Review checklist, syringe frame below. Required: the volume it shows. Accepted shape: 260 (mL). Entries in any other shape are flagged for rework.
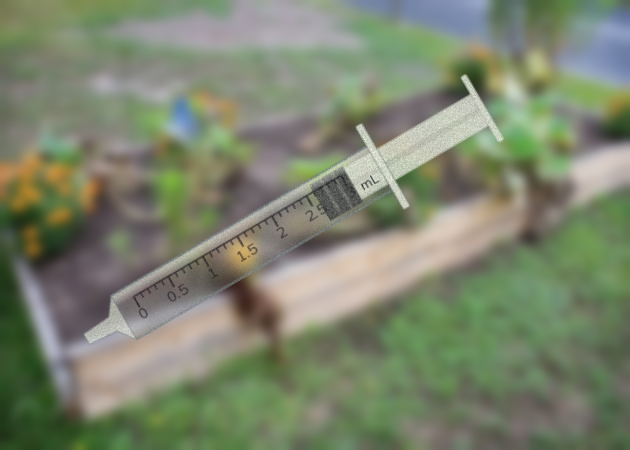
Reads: 2.6 (mL)
